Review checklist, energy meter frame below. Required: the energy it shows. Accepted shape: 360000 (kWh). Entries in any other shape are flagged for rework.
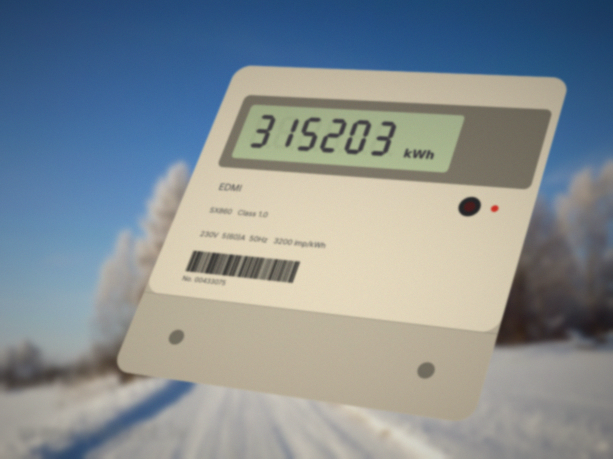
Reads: 315203 (kWh)
